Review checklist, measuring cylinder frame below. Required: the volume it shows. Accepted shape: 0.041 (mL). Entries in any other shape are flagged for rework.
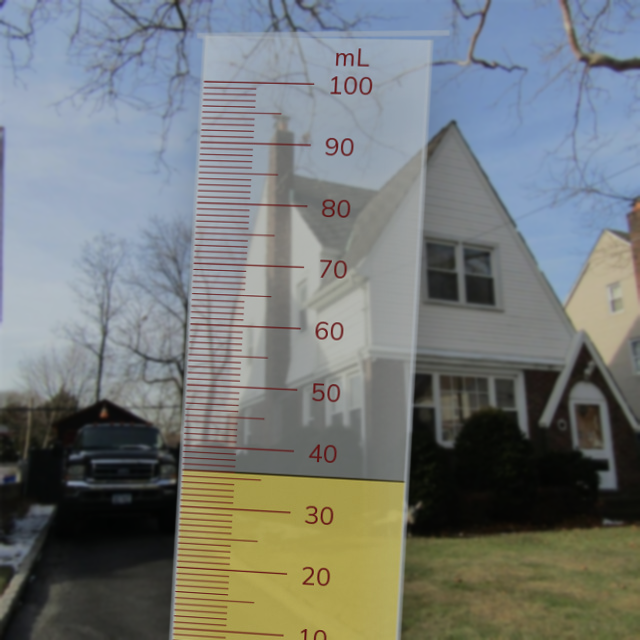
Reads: 36 (mL)
